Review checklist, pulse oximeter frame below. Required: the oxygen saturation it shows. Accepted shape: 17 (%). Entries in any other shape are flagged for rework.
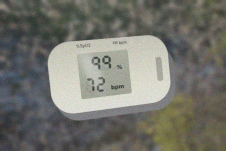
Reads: 99 (%)
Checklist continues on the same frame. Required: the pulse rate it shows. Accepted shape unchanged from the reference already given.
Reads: 72 (bpm)
